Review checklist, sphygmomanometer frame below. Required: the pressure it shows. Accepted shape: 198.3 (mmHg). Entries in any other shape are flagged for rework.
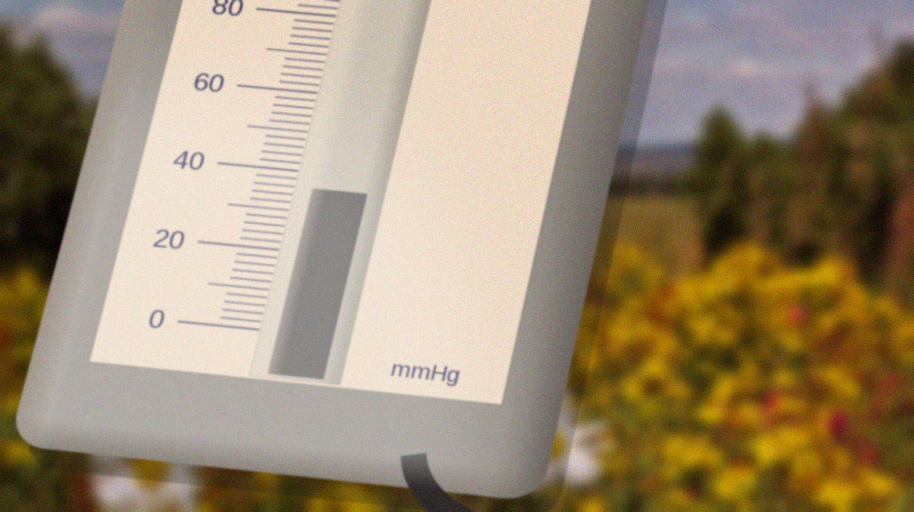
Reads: 36 (mmHg)
